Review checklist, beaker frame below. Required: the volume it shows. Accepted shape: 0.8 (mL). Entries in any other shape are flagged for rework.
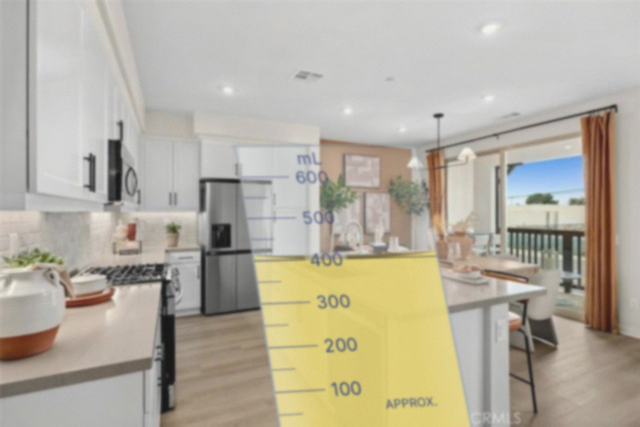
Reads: 400 (mL)
